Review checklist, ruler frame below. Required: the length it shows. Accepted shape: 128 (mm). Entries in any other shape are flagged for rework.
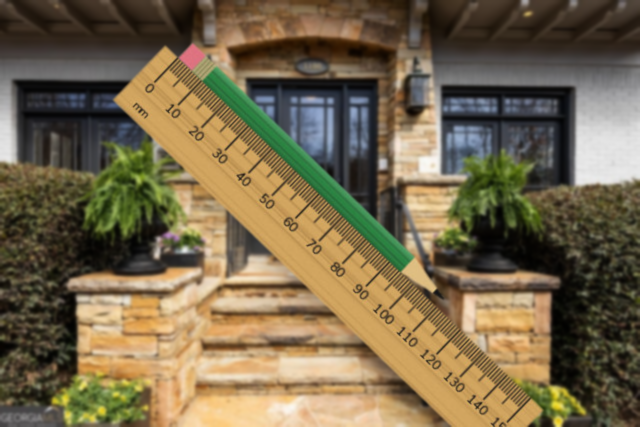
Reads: 110 (mm)
